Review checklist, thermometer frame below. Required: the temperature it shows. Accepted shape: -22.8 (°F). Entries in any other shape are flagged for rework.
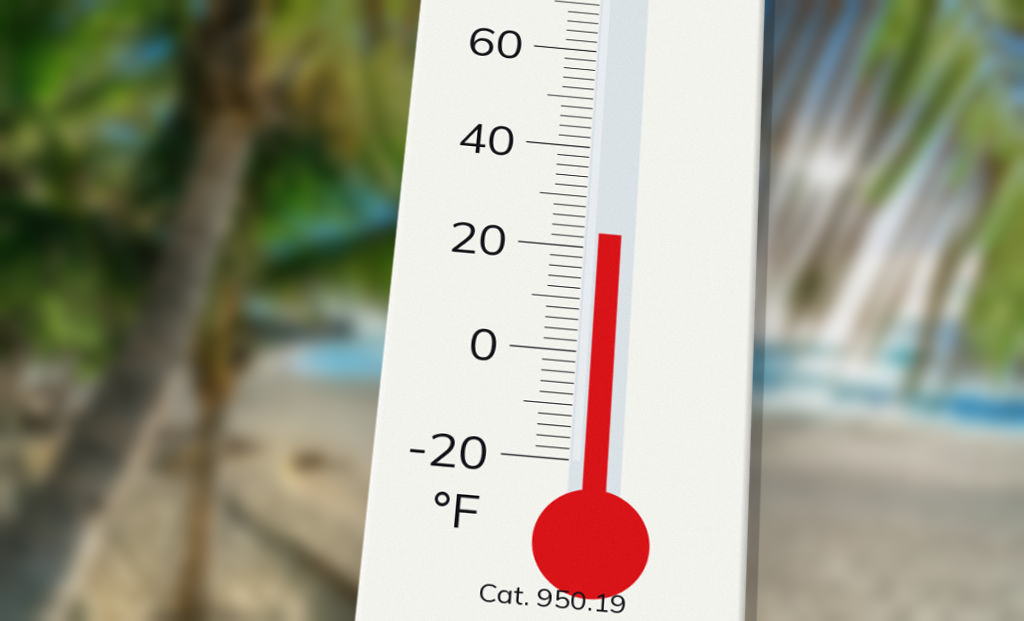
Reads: 23 (°F)
